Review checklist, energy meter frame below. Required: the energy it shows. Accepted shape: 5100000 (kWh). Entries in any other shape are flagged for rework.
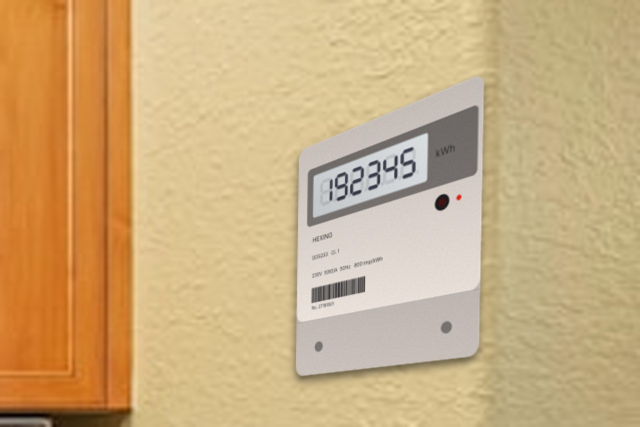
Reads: 192345 (kWh)
